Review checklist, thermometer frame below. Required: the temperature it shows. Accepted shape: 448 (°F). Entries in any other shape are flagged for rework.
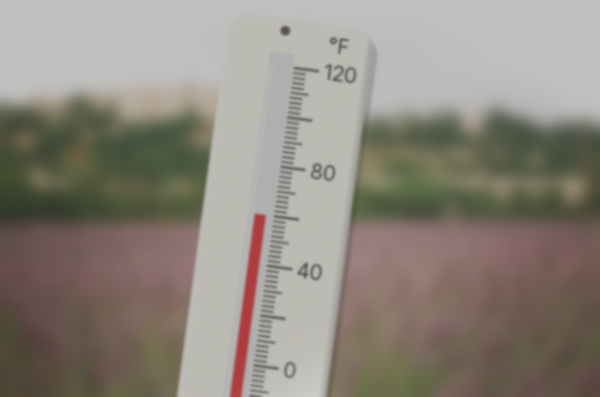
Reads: 60 (°F)
